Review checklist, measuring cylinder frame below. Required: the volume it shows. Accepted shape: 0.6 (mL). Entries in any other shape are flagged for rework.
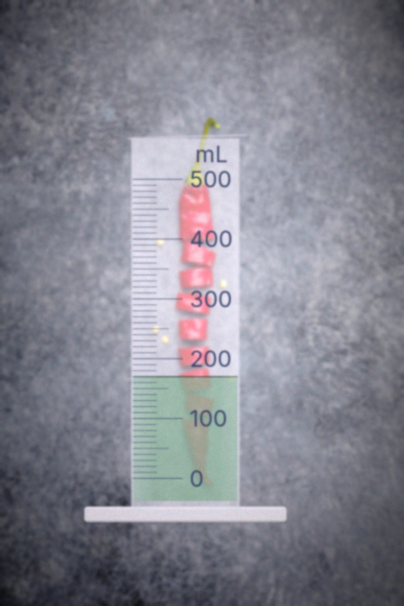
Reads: 170 (mL)
